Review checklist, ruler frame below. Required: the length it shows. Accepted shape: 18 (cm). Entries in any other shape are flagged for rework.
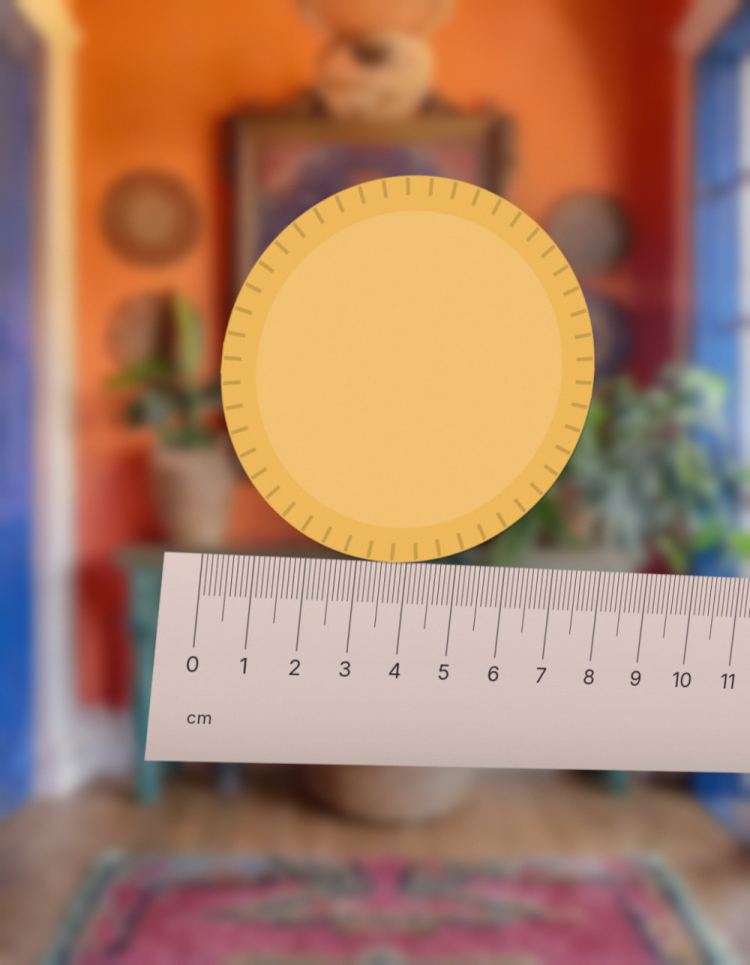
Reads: 7.4 (cm)
